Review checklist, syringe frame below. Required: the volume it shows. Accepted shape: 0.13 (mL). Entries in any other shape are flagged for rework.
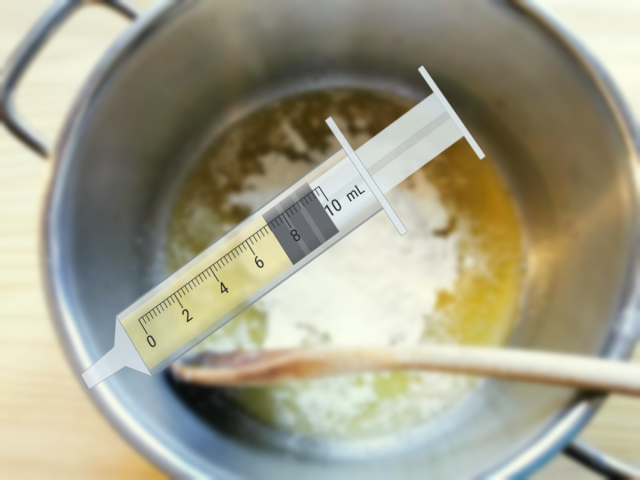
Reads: 7.2 (mL)
